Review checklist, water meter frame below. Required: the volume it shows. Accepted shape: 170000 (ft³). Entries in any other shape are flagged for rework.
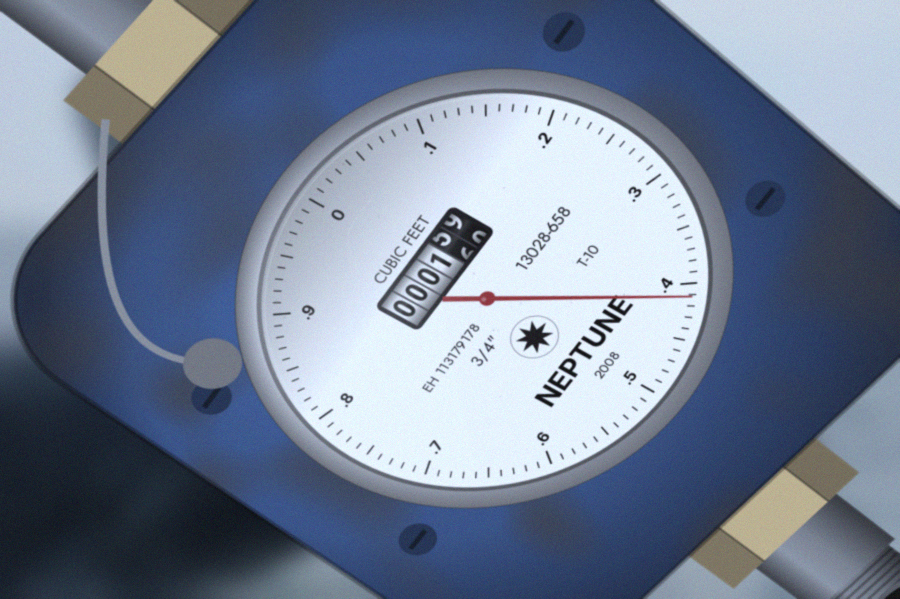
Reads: 159.41 (ft³)
